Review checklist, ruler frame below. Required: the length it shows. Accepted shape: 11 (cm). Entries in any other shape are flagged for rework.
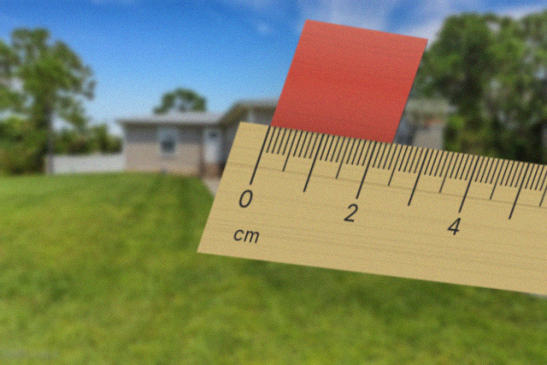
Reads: 2.3 (cm)
